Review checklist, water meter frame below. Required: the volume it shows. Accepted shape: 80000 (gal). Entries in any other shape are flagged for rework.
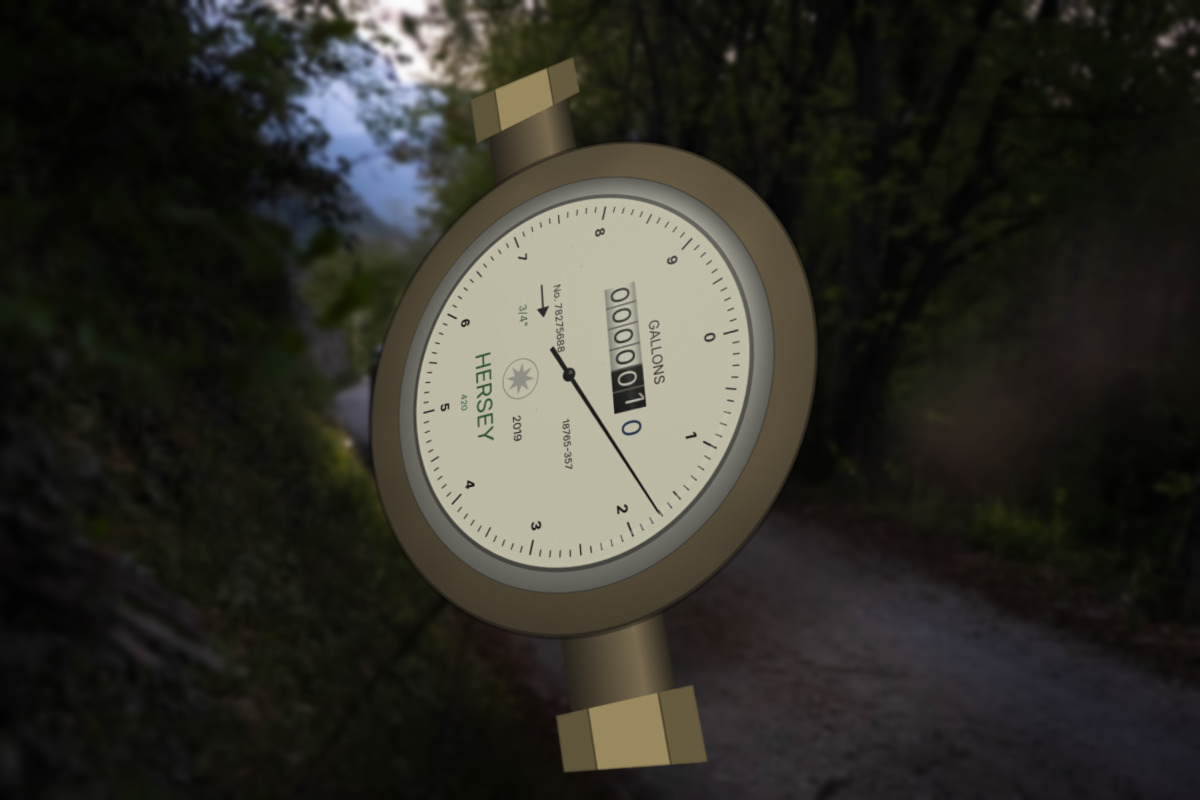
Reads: 11.7 (gal)
